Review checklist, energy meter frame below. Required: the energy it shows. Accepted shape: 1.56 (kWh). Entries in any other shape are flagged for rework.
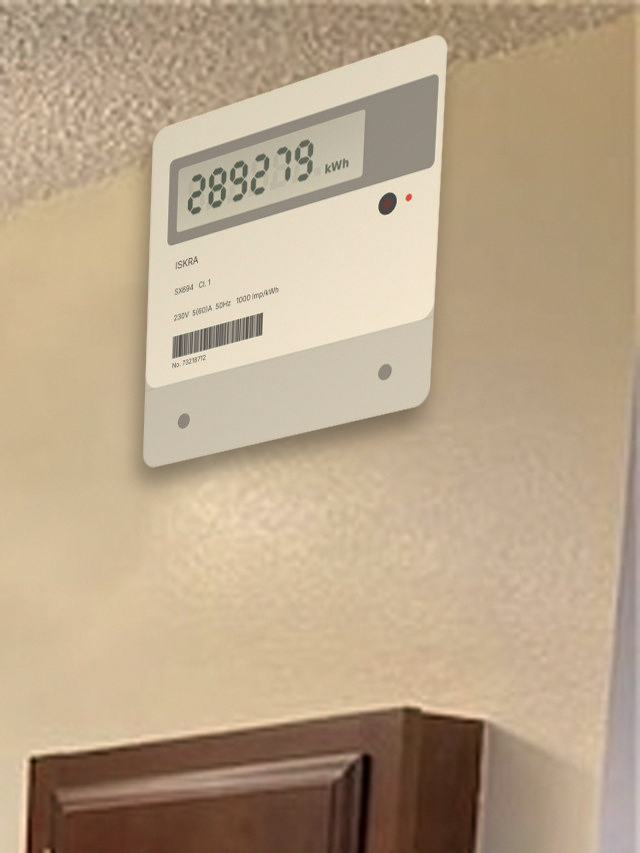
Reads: 289279 (kWh)
